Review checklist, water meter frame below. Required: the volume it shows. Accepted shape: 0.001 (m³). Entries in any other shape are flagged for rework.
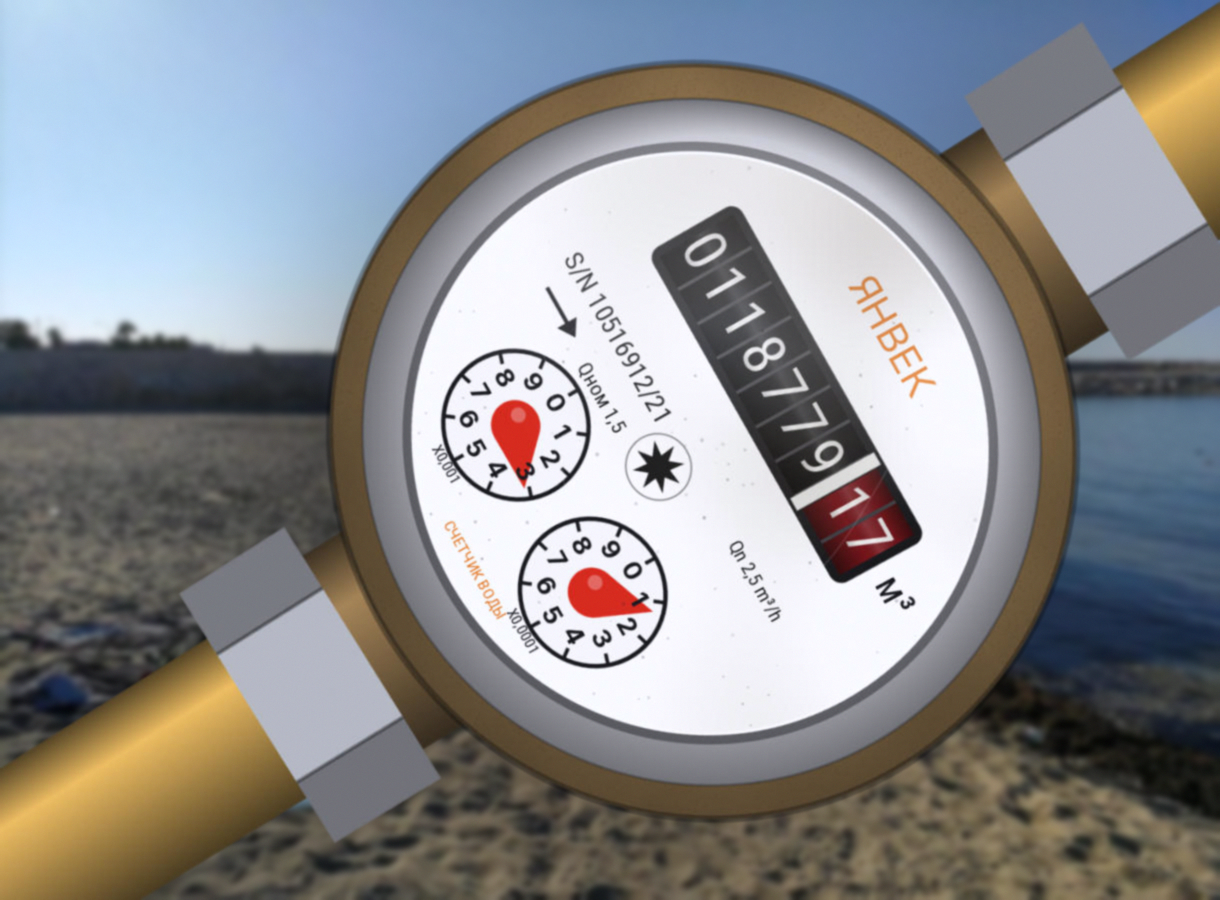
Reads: 118779.1731 (m³)
